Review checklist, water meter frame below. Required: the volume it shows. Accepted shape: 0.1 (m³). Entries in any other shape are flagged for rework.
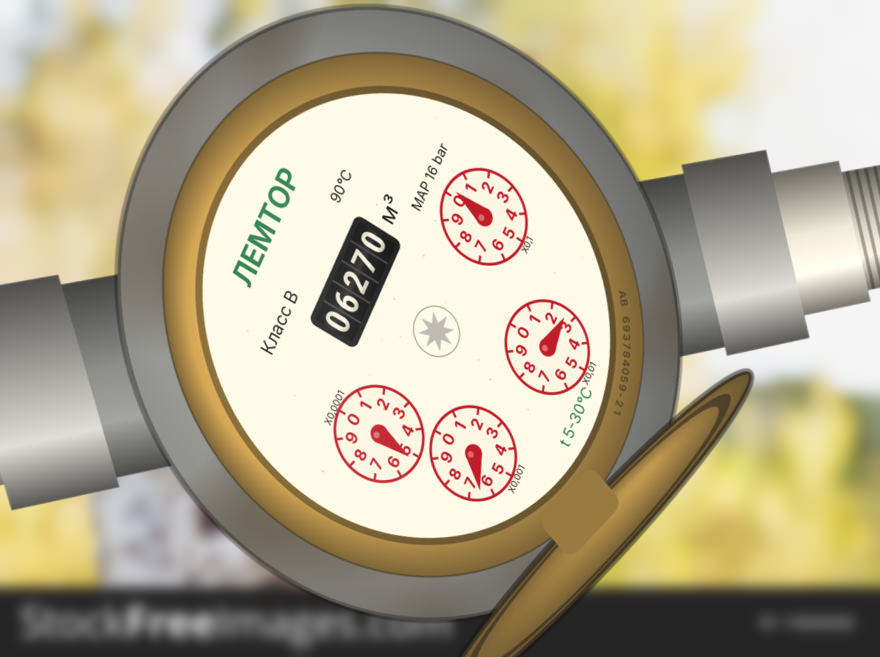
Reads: 6270.0265 (m³)
